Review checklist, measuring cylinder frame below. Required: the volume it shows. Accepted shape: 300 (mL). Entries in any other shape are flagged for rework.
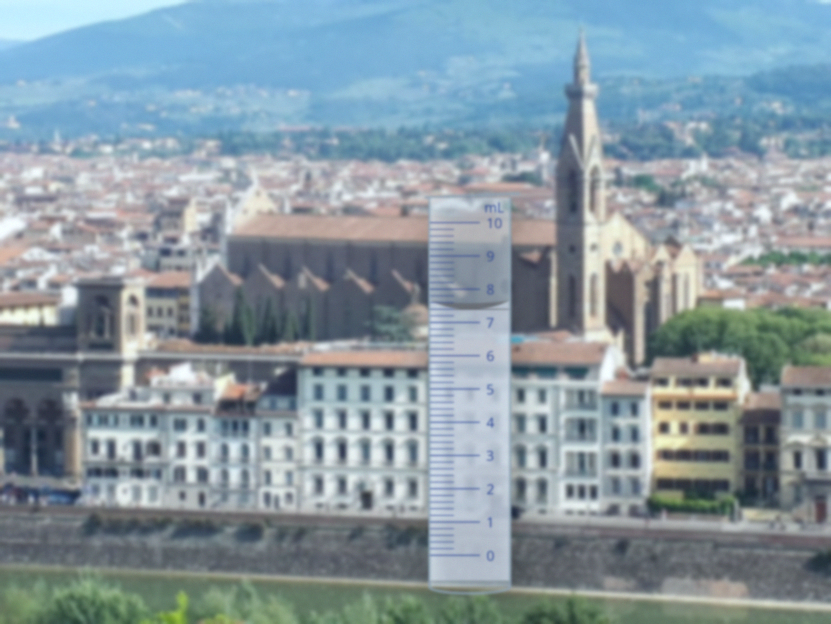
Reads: 7.4 (mL)
